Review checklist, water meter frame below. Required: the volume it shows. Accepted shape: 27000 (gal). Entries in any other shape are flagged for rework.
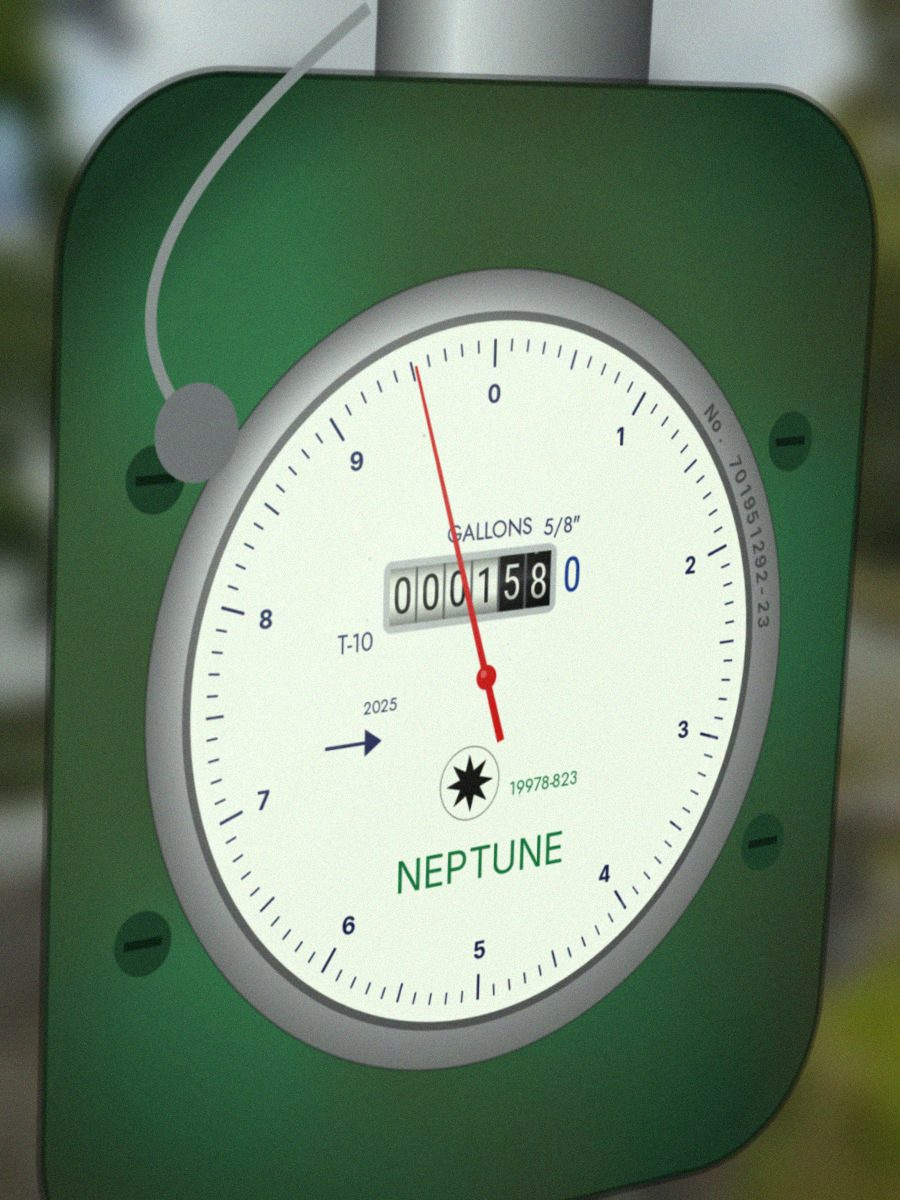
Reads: 1579.5 (gal)
